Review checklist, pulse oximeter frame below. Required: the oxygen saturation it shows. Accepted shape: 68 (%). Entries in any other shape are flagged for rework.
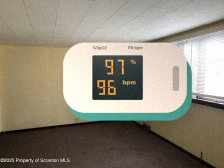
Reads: 97 (%)
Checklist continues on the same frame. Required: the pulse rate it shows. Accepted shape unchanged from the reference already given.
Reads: 96 (bpm)
